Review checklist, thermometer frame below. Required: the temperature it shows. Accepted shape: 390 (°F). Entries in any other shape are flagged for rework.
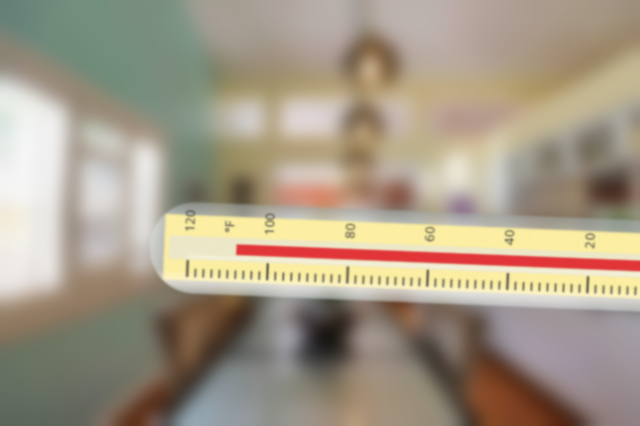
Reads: 108 (°F)
